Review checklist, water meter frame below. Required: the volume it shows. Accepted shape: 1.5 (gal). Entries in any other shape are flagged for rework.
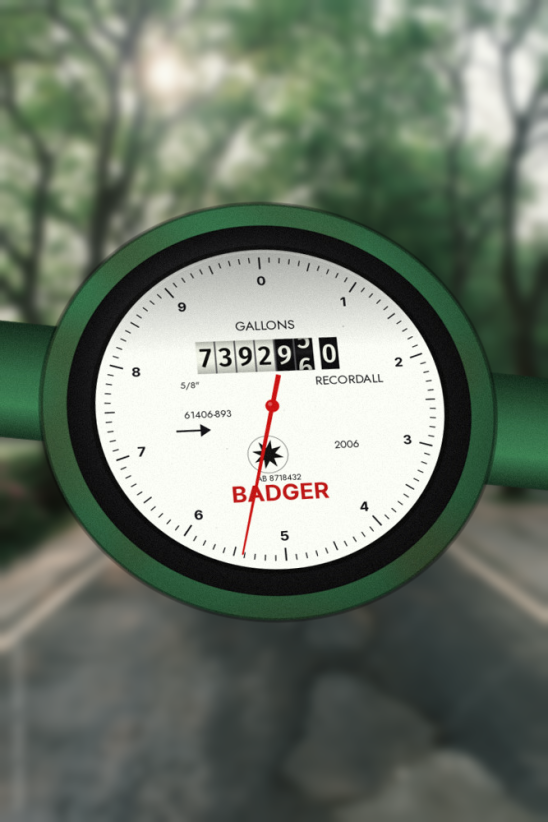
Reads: 7392955.4 (gal)
